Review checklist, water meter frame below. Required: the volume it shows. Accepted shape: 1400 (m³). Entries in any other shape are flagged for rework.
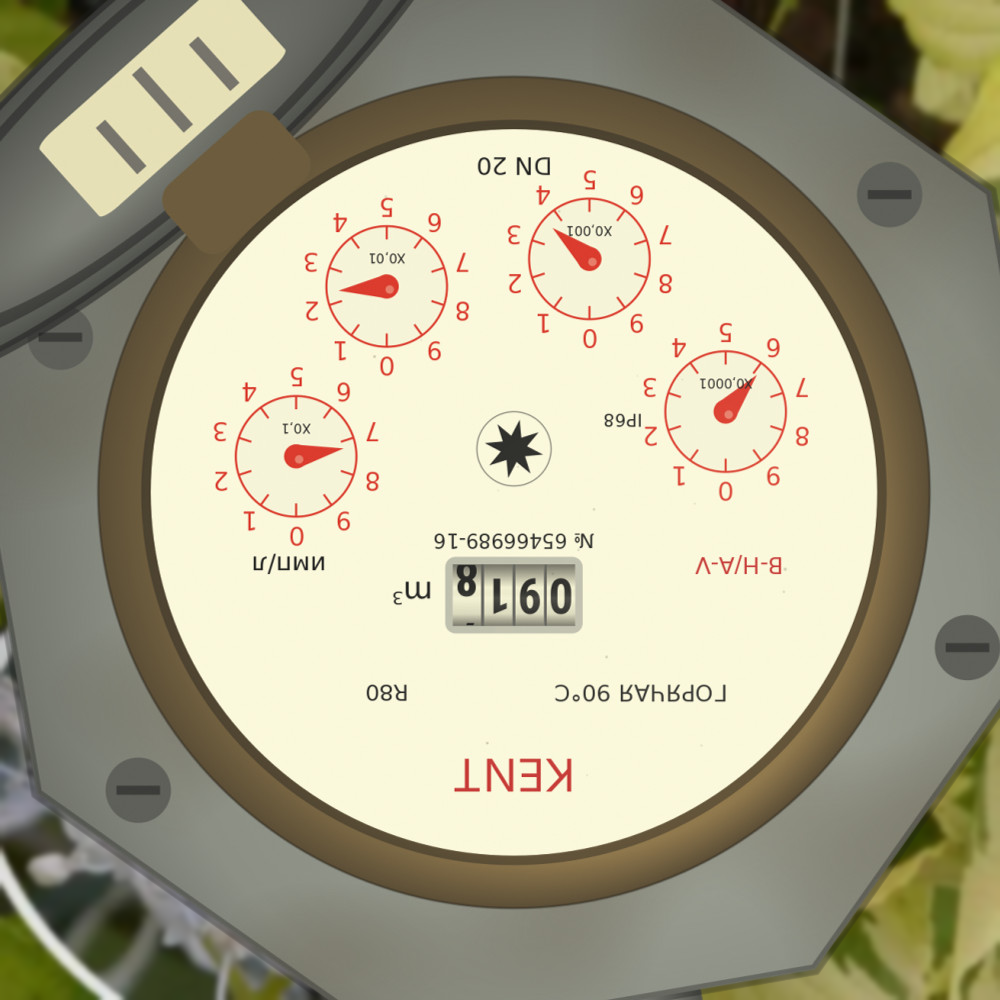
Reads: 917.7236 (m³)
